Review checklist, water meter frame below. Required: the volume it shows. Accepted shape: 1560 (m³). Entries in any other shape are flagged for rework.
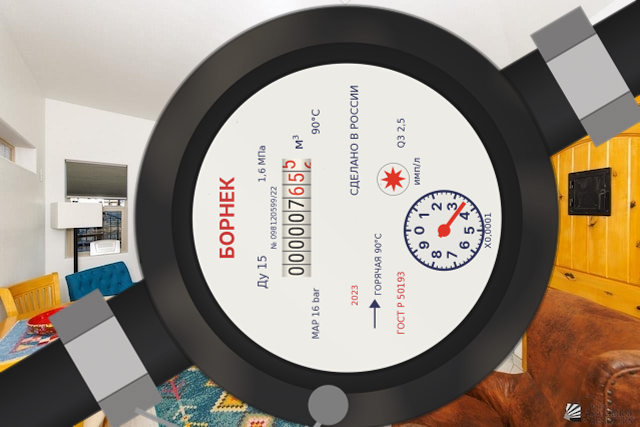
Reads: 7.6553 (m³)
